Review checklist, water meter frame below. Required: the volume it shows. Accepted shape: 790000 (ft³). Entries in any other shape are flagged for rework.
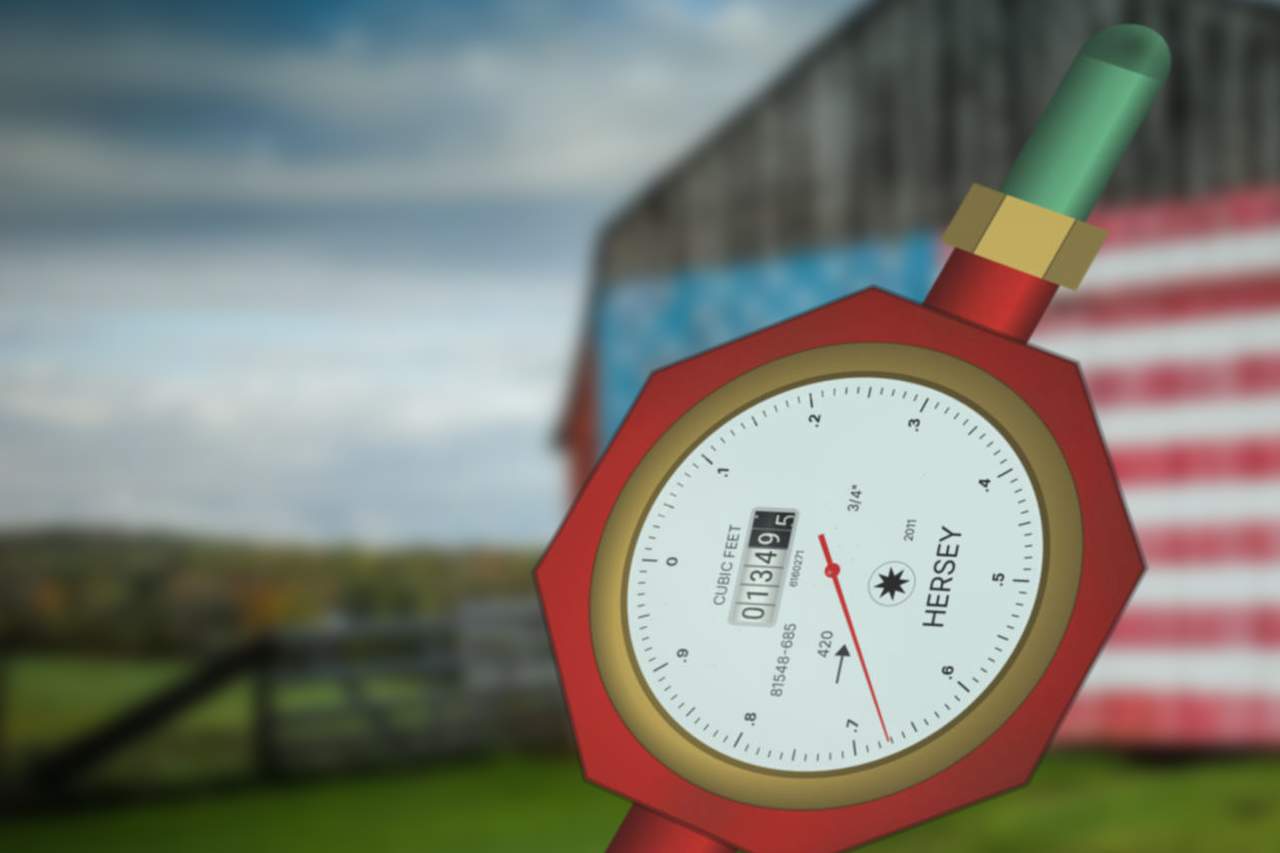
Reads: 13494.67 (ft³)
